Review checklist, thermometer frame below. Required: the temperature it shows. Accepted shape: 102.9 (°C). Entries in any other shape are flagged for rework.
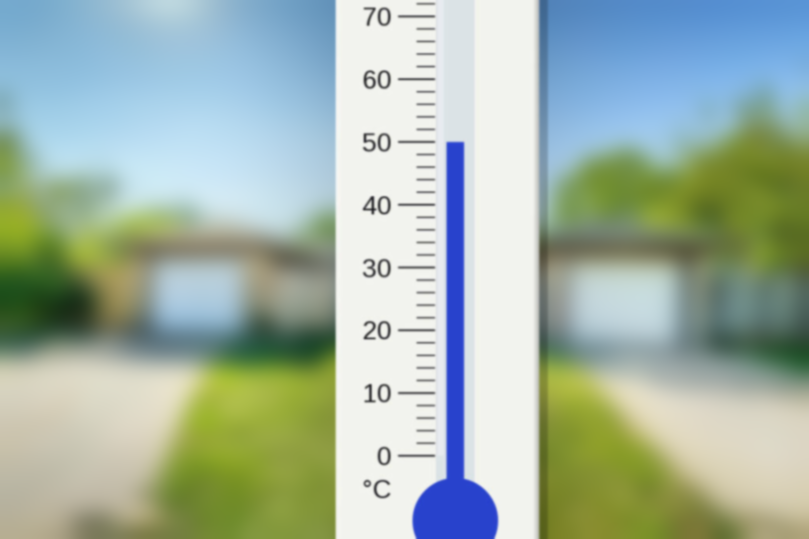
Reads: 50 (°C)
